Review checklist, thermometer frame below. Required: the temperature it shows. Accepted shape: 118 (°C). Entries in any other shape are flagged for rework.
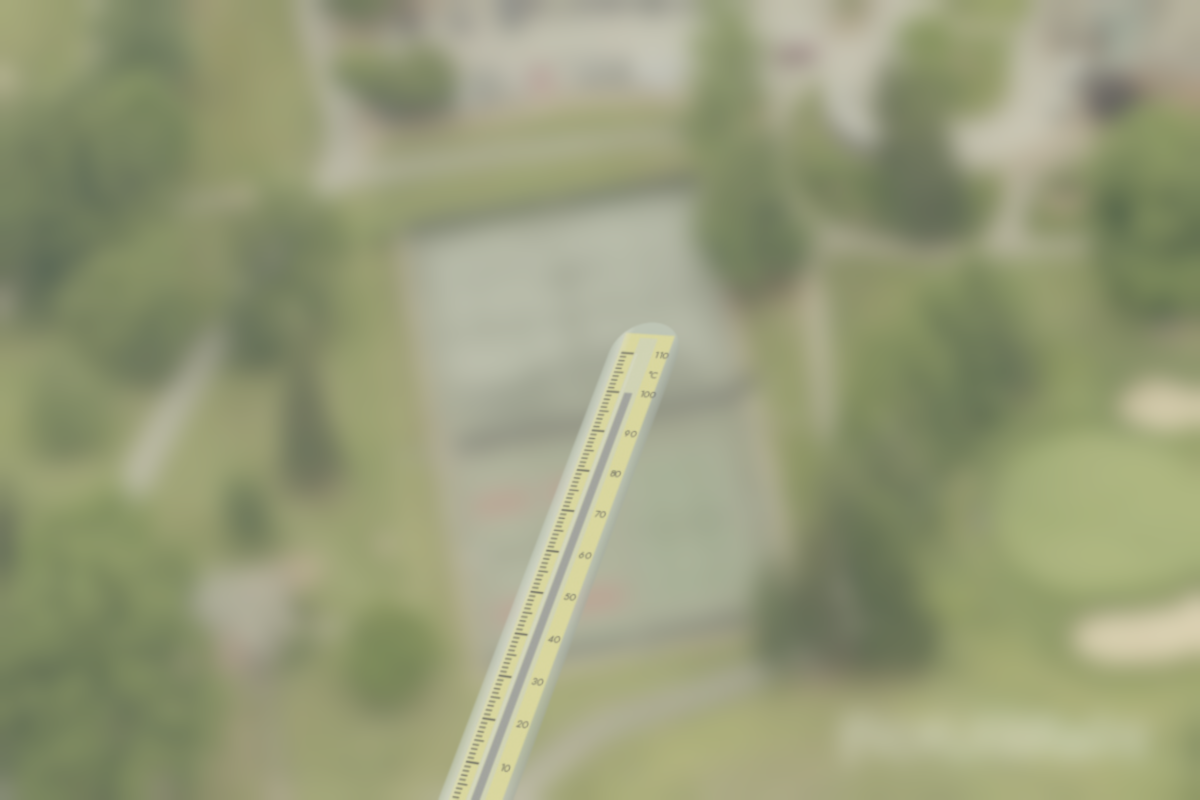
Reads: 100 (°C)
